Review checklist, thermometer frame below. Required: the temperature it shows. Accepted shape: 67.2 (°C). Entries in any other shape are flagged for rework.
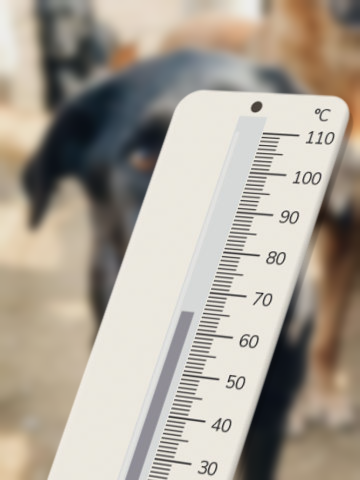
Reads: 65 (°C)
